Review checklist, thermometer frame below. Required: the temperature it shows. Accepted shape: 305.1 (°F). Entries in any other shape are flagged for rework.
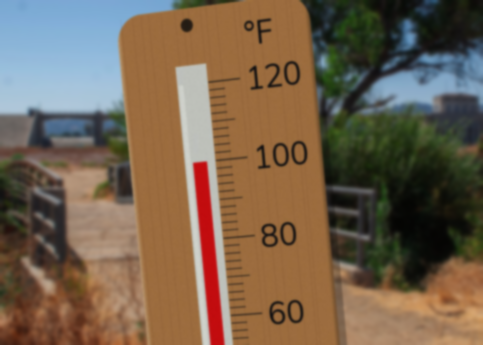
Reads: 100 (°F)
